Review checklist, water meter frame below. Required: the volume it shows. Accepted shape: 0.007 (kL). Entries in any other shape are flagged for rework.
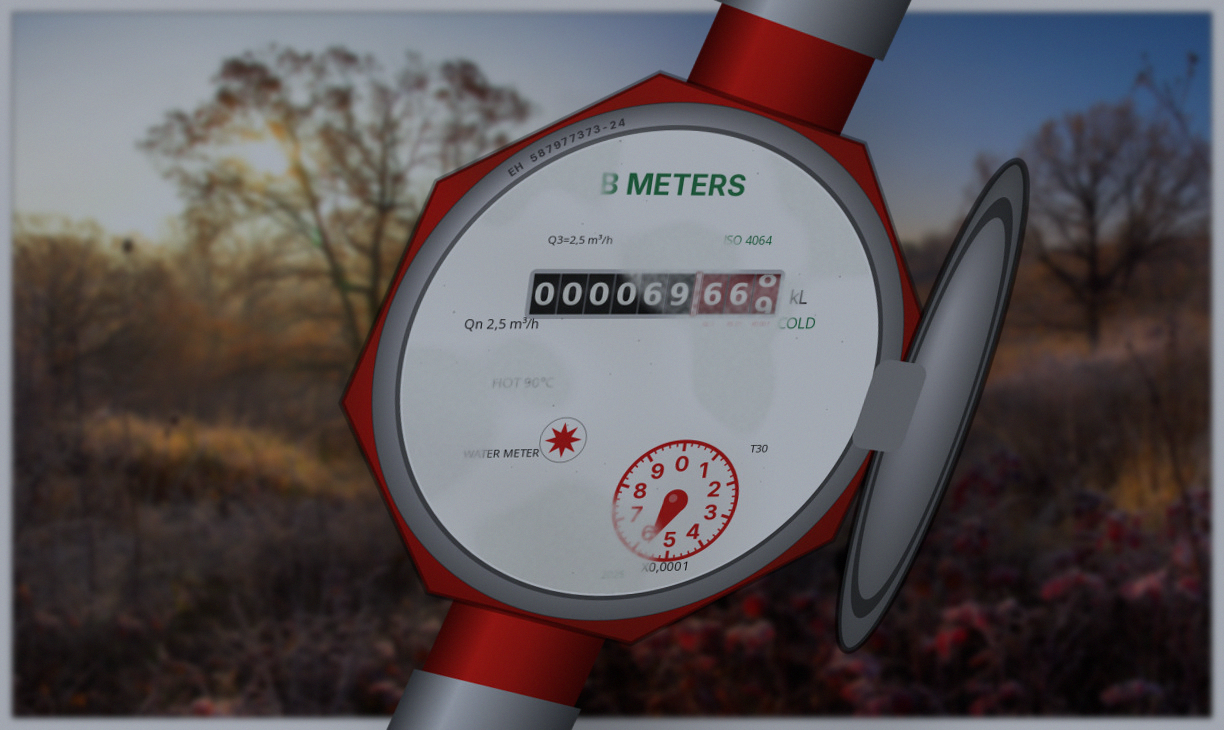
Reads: 69.6685 (kL)
